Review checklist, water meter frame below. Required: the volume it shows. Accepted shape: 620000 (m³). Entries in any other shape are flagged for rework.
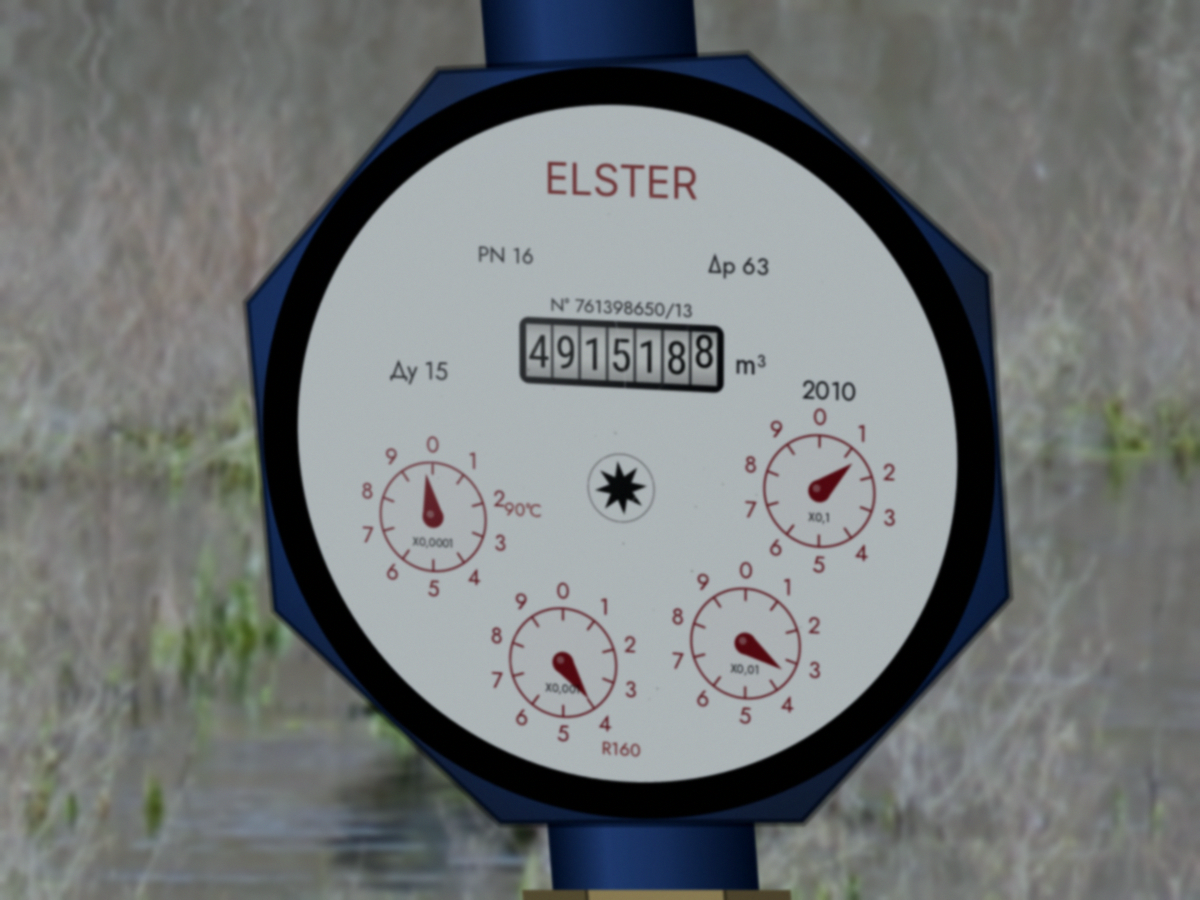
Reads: 4915188.1339 (m³)
